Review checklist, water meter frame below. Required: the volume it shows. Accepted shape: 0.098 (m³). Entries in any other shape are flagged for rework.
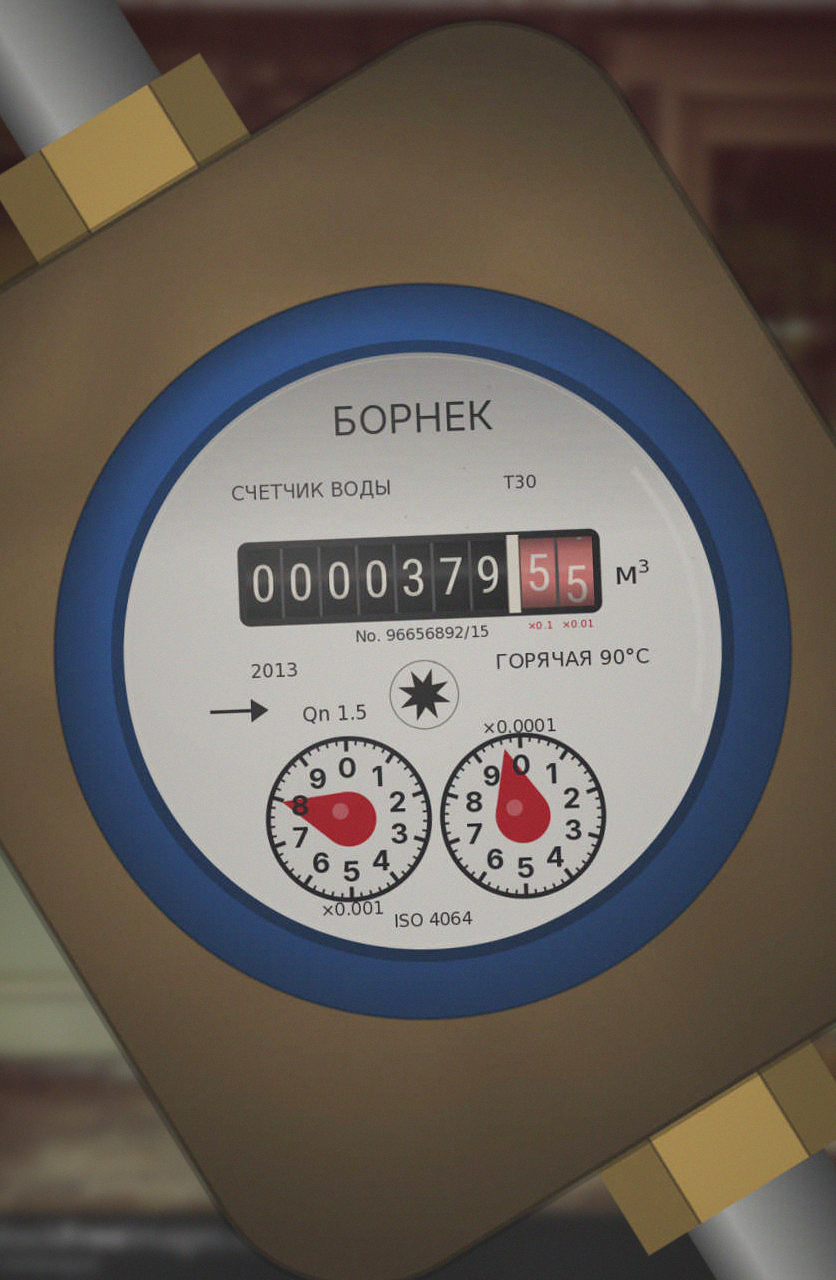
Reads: 379.5479 (m³)
